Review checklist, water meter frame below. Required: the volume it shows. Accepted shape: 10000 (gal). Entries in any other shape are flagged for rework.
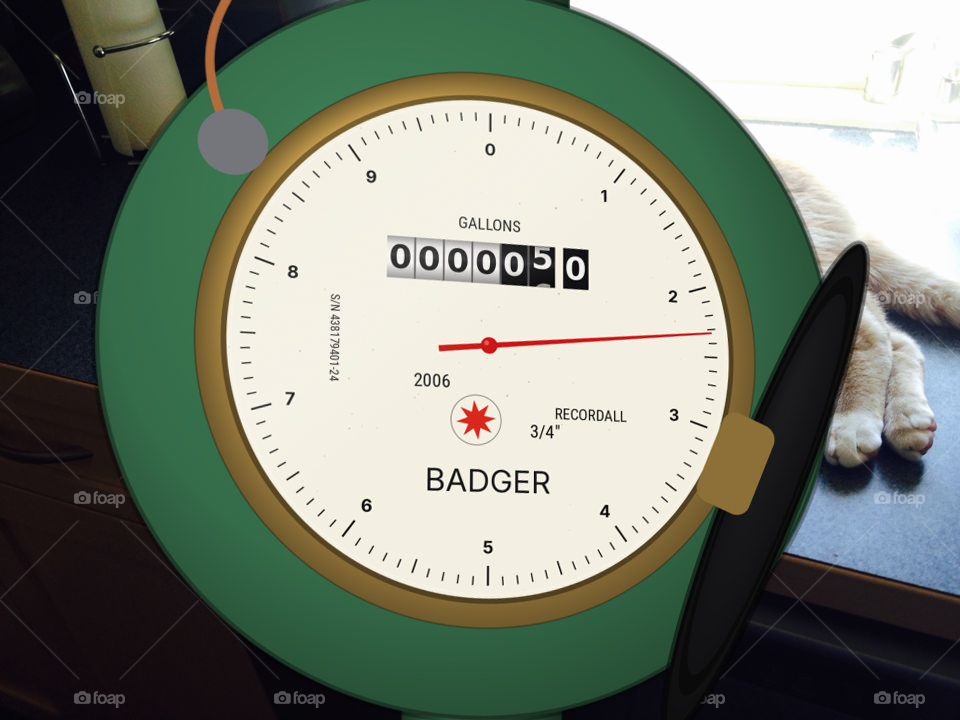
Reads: 52.3 (gal)
